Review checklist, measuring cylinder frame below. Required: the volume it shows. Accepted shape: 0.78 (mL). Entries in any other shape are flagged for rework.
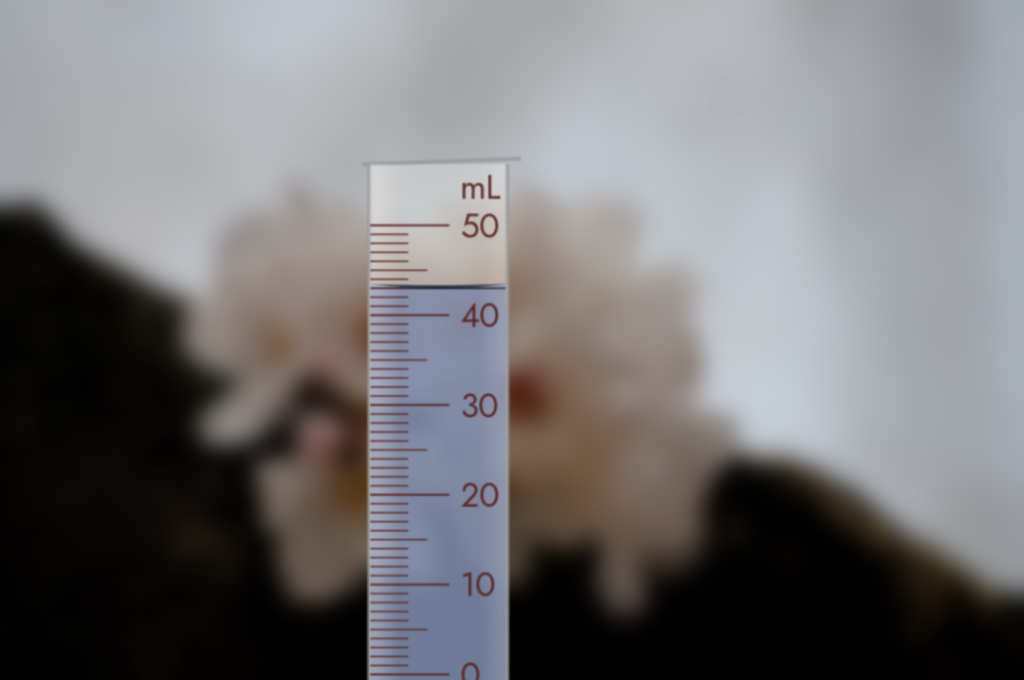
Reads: 43 (mL)
